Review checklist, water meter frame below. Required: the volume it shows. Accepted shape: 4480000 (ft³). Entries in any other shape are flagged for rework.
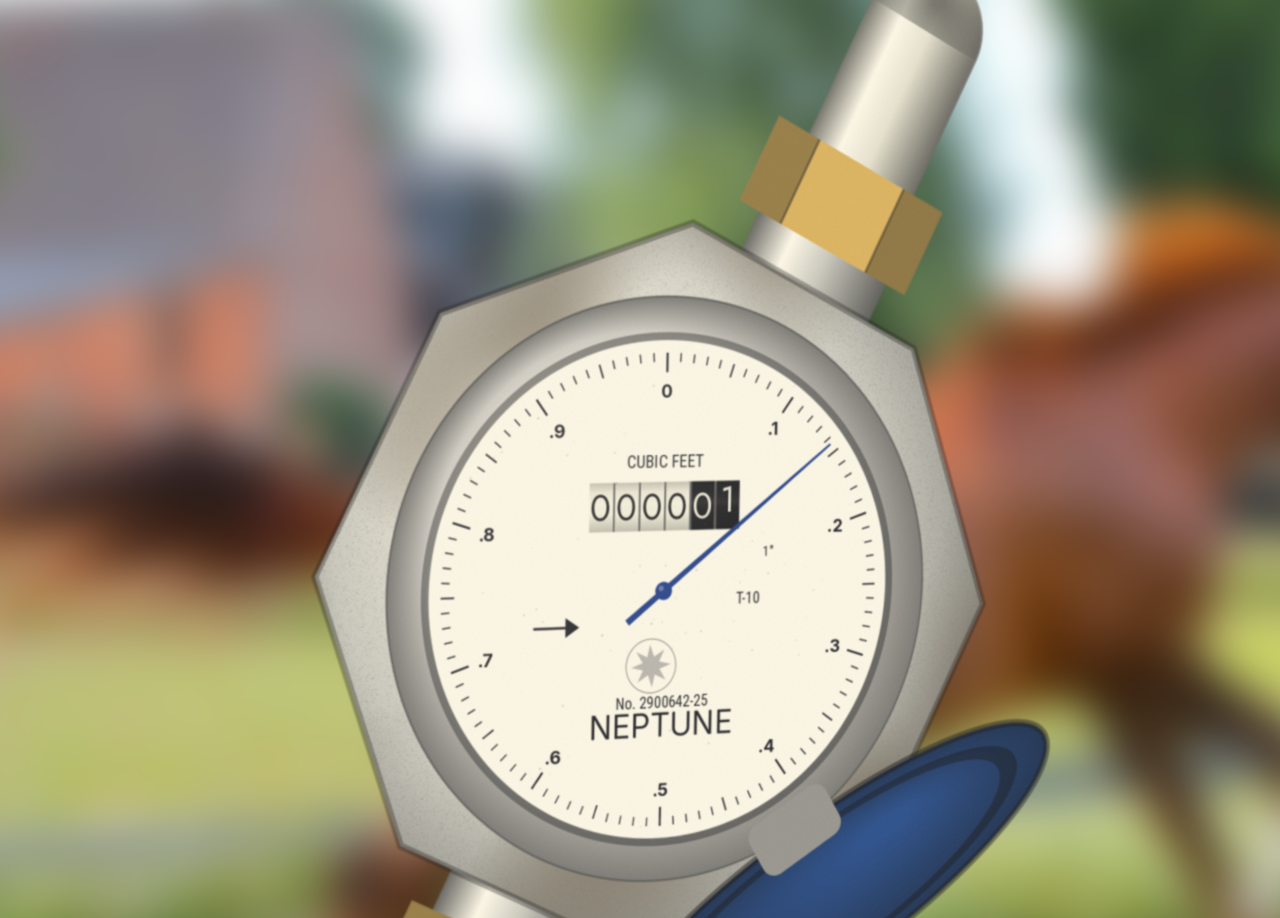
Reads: 1.14 (ft³)
